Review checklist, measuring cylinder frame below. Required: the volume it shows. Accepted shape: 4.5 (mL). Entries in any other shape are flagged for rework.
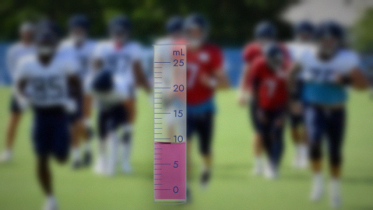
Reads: 9 (mL)
